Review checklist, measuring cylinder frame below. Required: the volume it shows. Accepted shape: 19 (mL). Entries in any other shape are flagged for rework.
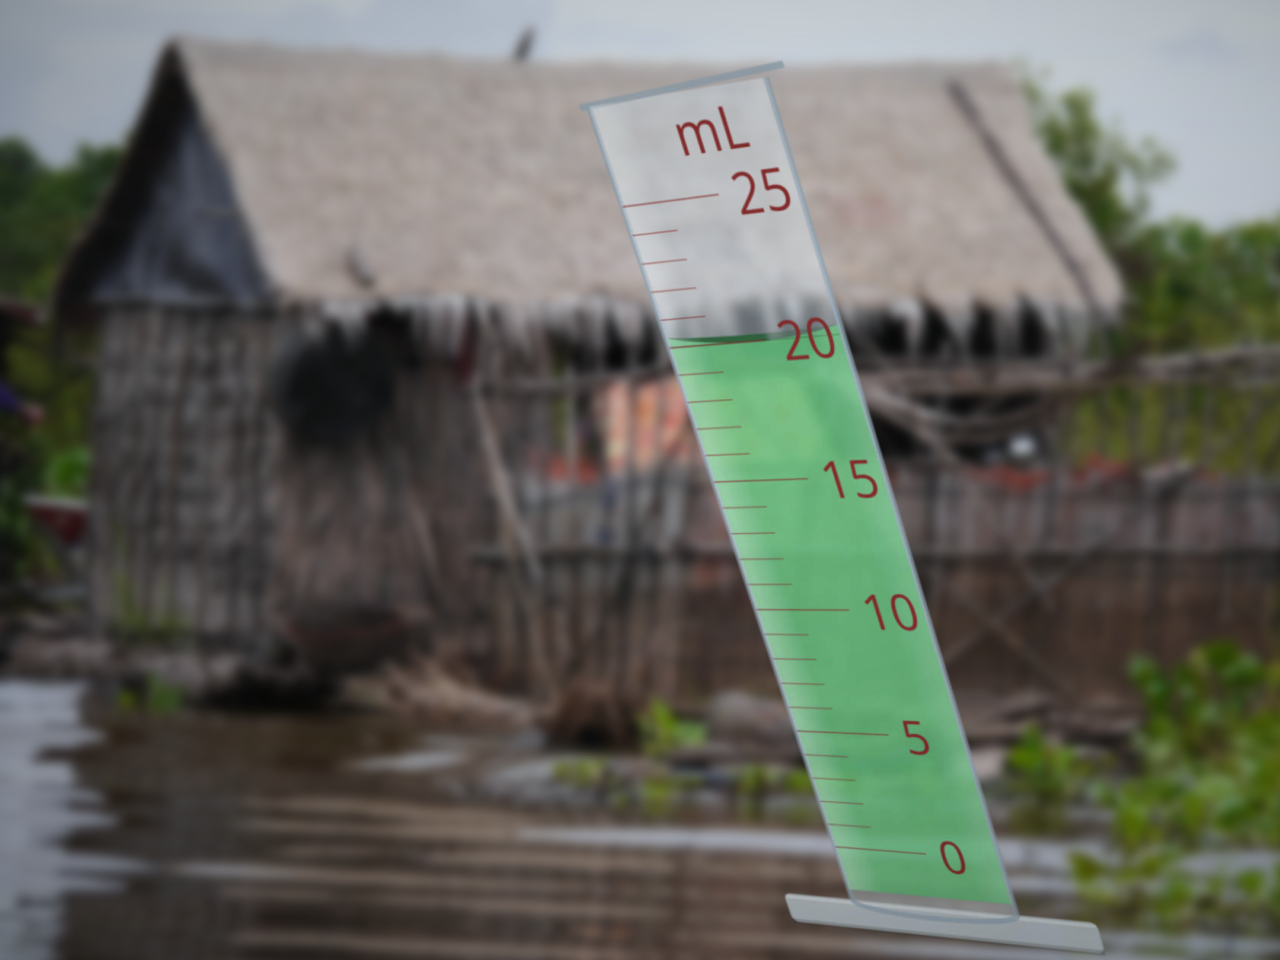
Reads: 20 (mL)
